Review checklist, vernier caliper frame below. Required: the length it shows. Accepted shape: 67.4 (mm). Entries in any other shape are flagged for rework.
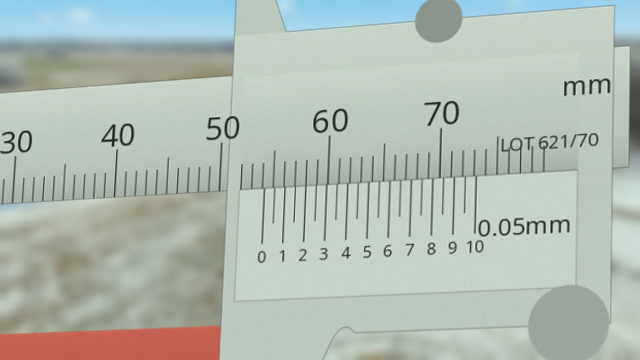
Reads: 54.2 (mm)
